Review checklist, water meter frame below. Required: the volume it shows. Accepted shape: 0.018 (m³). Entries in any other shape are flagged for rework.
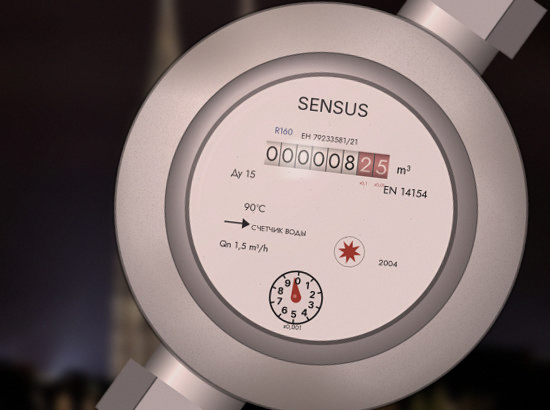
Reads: 8.249 (m³)
